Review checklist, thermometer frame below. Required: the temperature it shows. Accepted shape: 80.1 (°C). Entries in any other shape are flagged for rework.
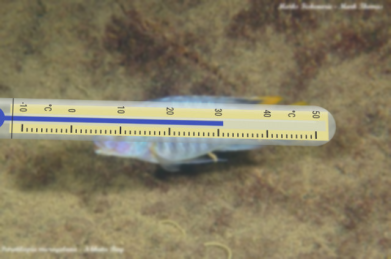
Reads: 31 (°C)
